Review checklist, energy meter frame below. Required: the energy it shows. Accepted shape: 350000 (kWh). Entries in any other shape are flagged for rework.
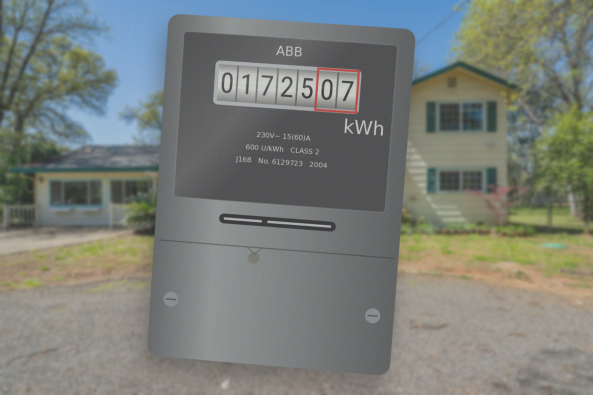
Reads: 1725.07 (kWh)
